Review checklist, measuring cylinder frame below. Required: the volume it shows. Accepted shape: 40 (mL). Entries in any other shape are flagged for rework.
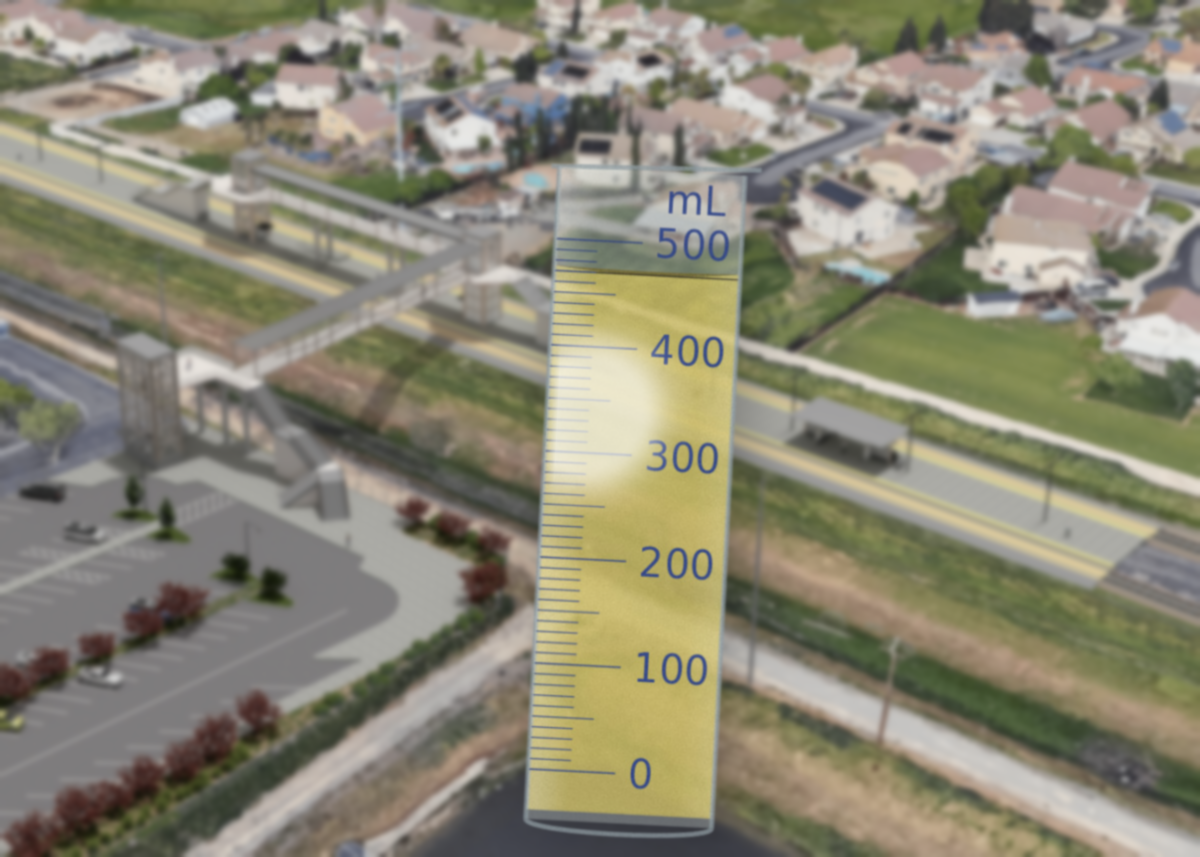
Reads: 470 (mL)
